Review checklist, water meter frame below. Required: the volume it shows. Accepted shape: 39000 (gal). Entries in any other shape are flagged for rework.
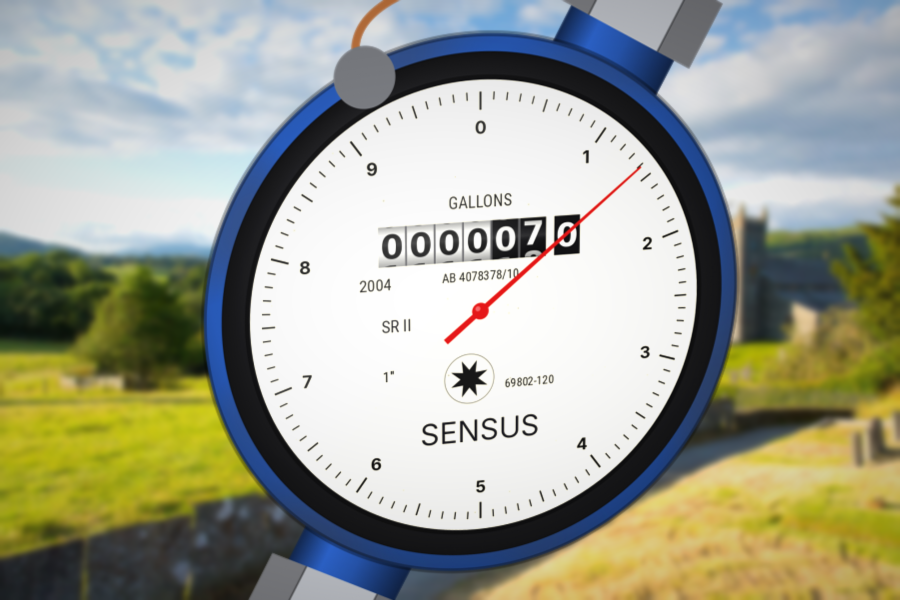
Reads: 71.4 (gal)
